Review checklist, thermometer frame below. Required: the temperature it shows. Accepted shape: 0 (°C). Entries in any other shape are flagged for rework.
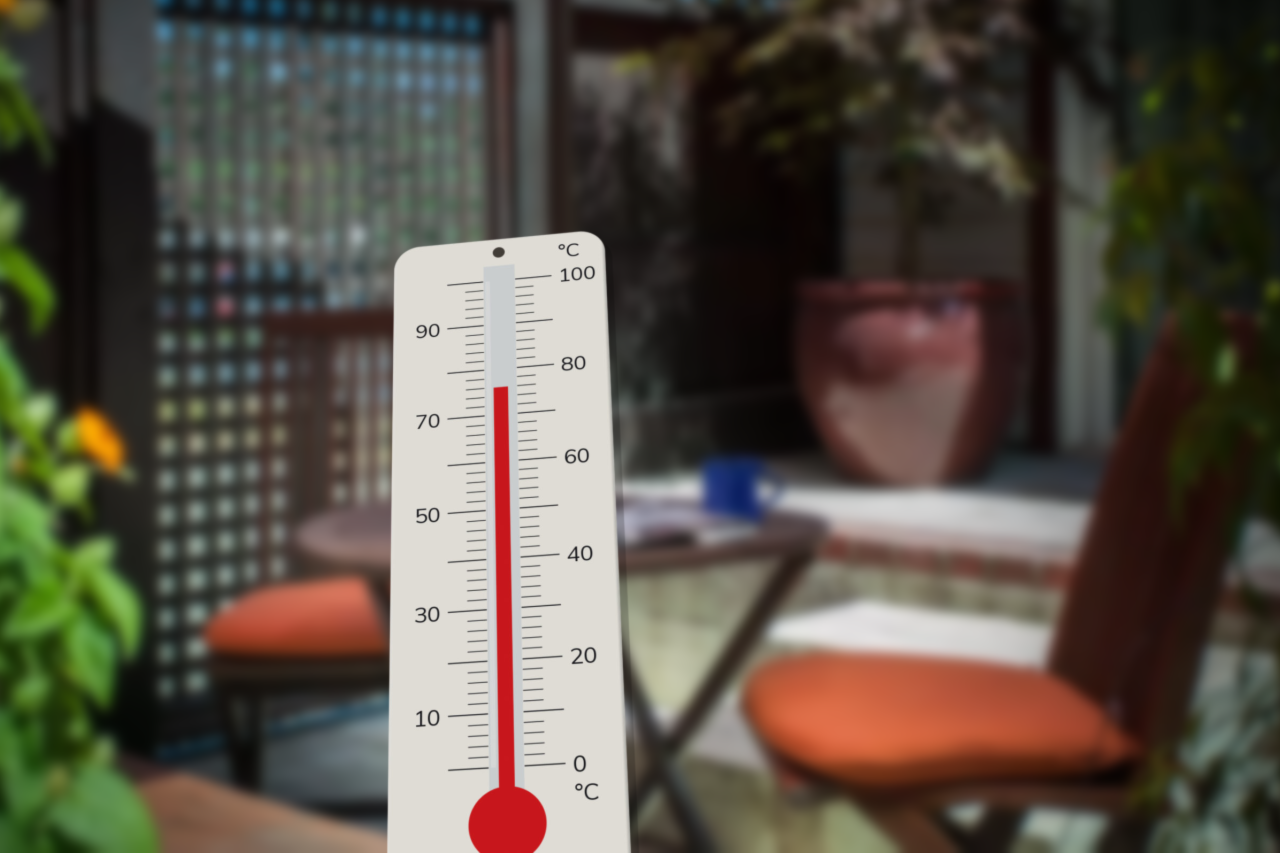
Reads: 76 (°C)
